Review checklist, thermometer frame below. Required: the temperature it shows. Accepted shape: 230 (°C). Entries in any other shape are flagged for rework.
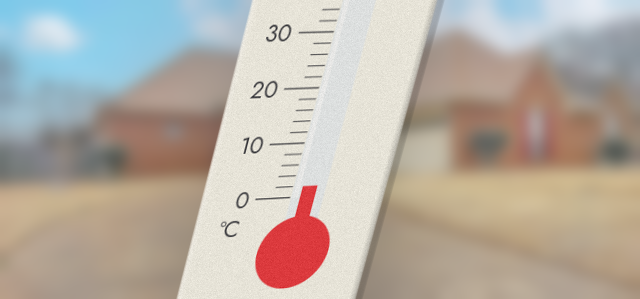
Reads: 2 (°C)
